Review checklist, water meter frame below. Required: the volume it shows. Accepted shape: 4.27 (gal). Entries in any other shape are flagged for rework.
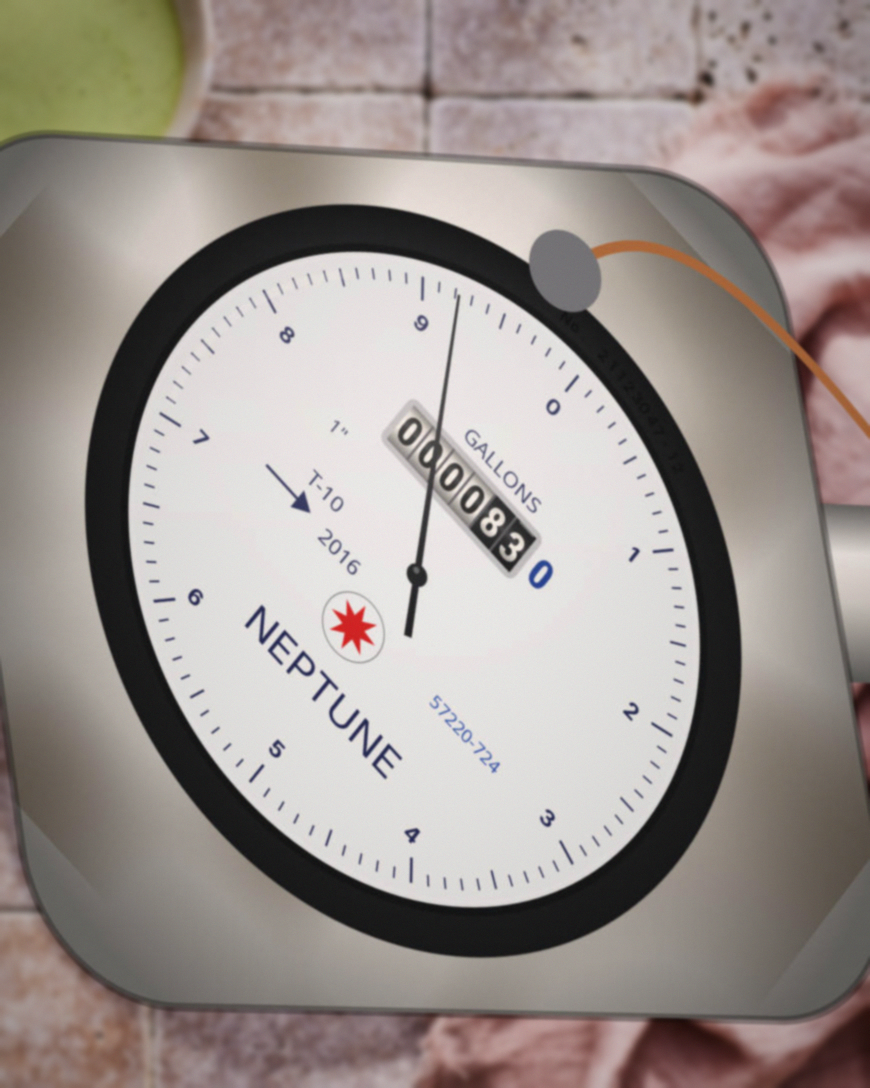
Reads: 829.2 (gal)
